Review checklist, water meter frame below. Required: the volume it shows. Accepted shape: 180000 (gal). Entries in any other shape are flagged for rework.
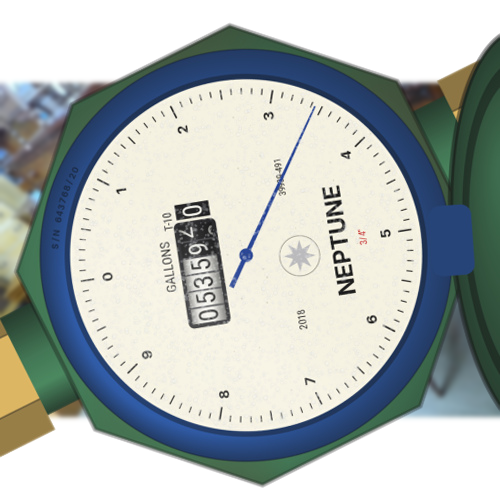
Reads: 535923.4 (gal)
